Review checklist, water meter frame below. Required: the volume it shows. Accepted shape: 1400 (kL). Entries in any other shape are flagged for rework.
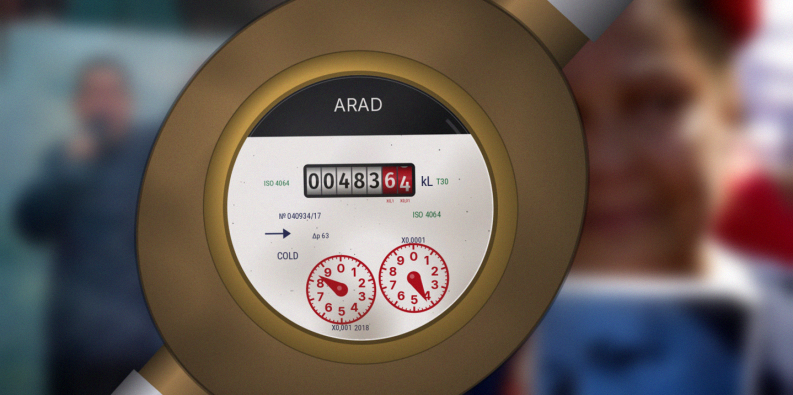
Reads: 483.6384 (kL)
